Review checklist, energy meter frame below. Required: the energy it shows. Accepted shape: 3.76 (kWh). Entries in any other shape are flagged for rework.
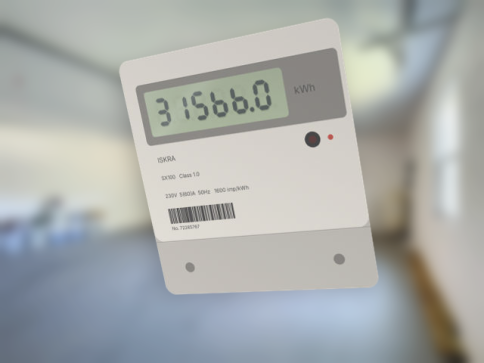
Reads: 31566.0 (kWh)
